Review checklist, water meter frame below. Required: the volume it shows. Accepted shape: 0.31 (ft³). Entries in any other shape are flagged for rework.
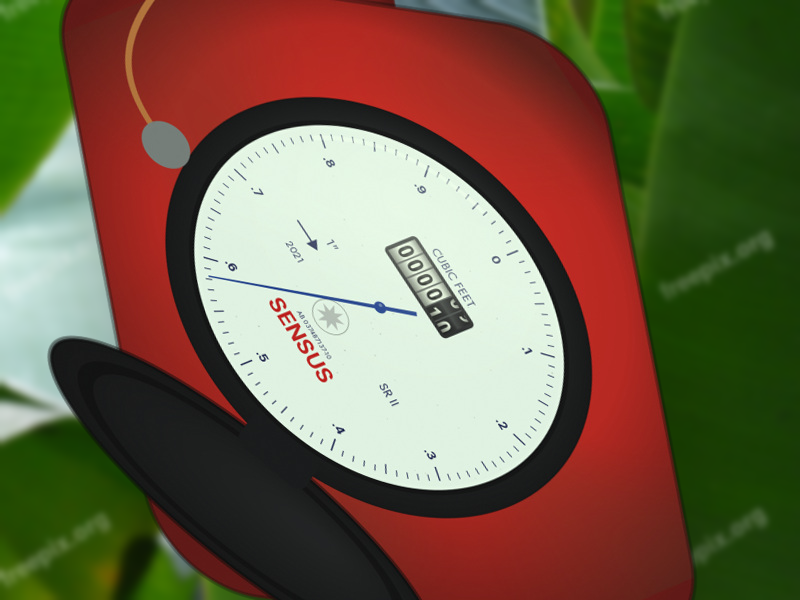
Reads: 9.58 (ft³)
